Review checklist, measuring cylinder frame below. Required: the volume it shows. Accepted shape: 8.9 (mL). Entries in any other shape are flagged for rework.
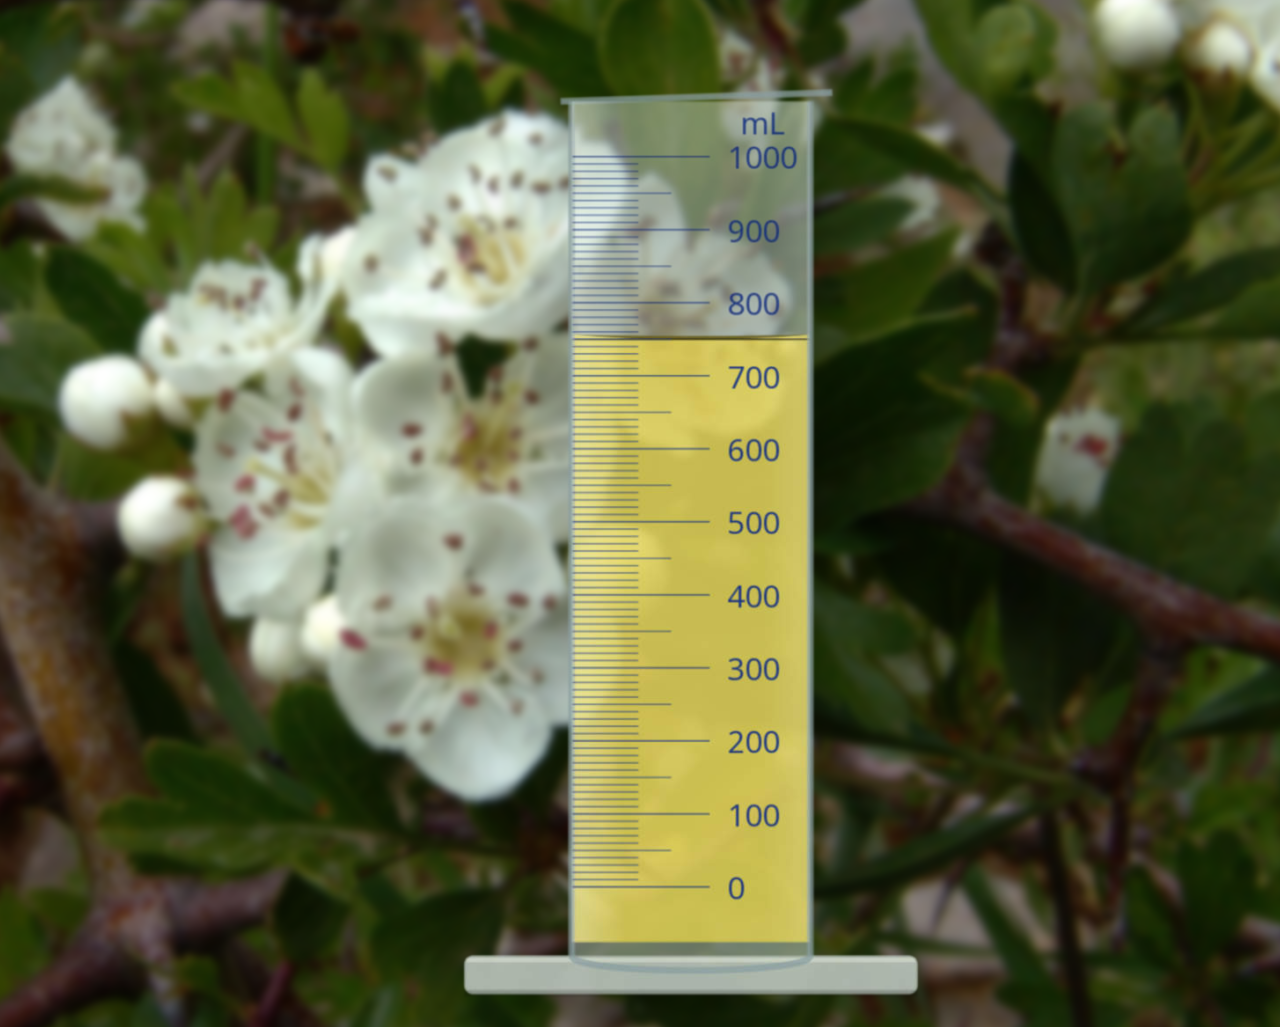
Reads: 750 (mL)
